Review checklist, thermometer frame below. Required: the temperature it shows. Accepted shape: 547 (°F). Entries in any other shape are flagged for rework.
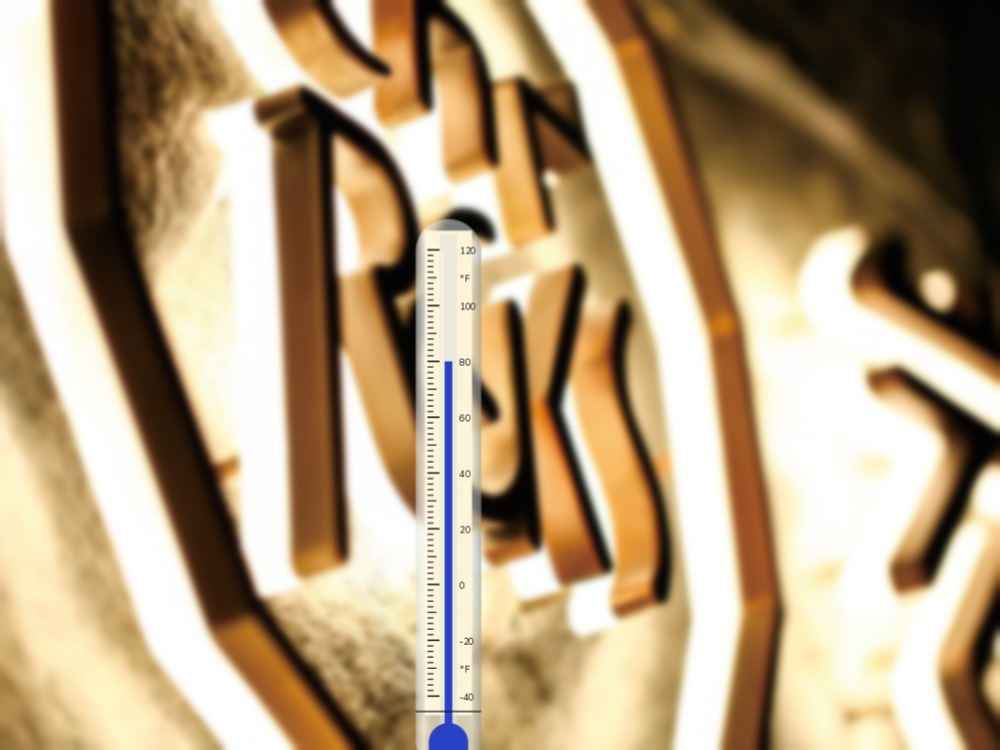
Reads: 80 (°F)
